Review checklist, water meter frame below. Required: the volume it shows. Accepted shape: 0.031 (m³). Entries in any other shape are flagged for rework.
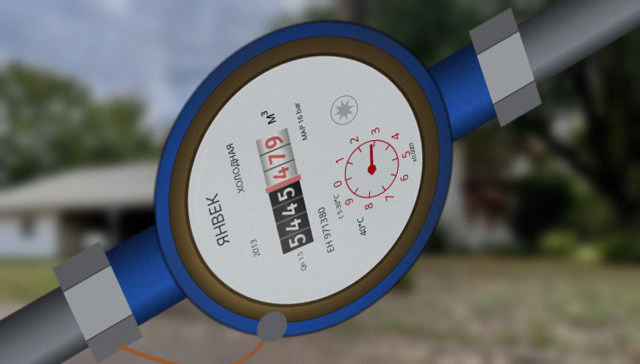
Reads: 5445.4792 (m³)
